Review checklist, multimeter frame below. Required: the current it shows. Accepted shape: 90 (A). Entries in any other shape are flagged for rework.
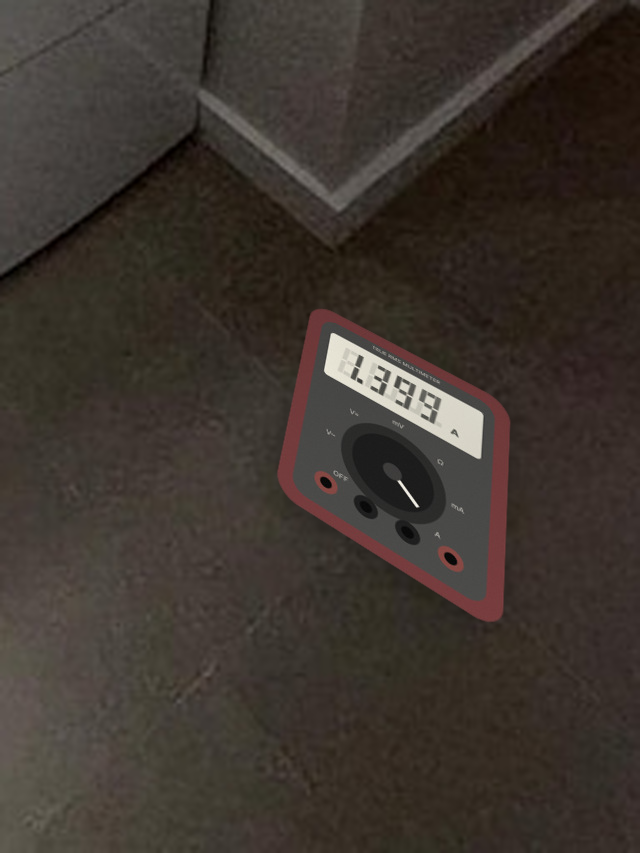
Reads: 1.399 (A)
